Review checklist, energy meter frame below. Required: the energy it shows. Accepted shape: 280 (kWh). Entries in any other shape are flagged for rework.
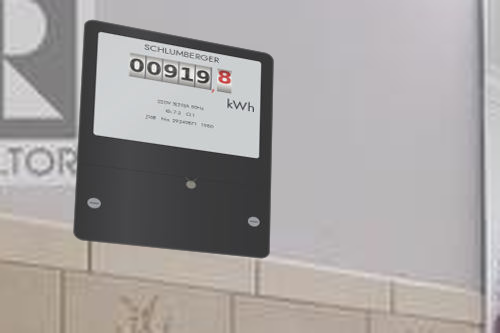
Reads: 919.8 (kWh)
